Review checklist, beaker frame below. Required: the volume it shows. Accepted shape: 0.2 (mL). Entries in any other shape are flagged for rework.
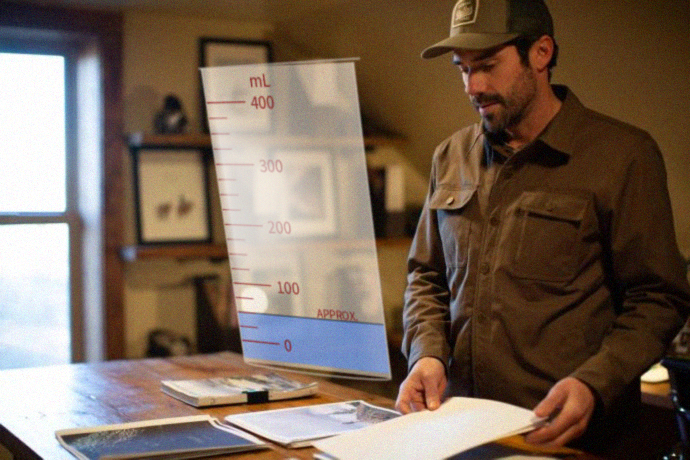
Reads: 50 (mL)
